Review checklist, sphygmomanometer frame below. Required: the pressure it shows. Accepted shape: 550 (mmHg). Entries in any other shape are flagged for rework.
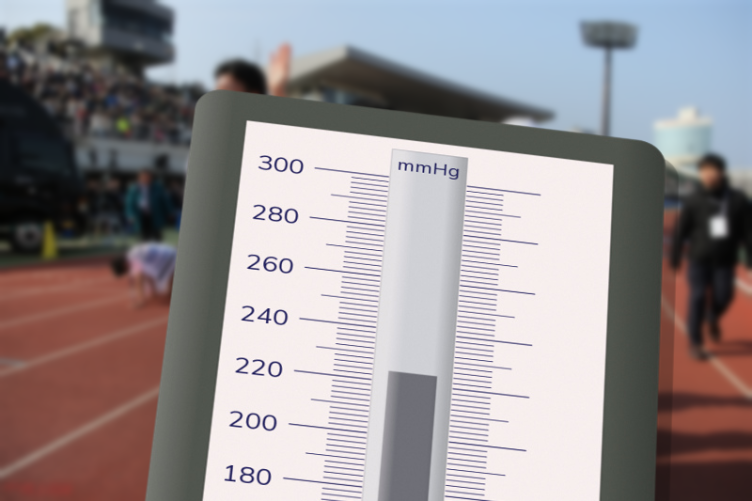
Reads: 224 (mmHg)
